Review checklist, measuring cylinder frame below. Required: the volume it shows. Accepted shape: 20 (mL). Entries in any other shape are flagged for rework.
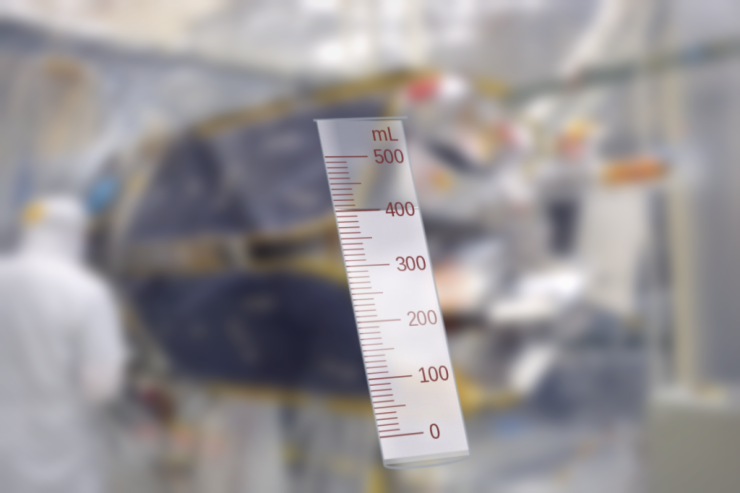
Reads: 400 (mL)
